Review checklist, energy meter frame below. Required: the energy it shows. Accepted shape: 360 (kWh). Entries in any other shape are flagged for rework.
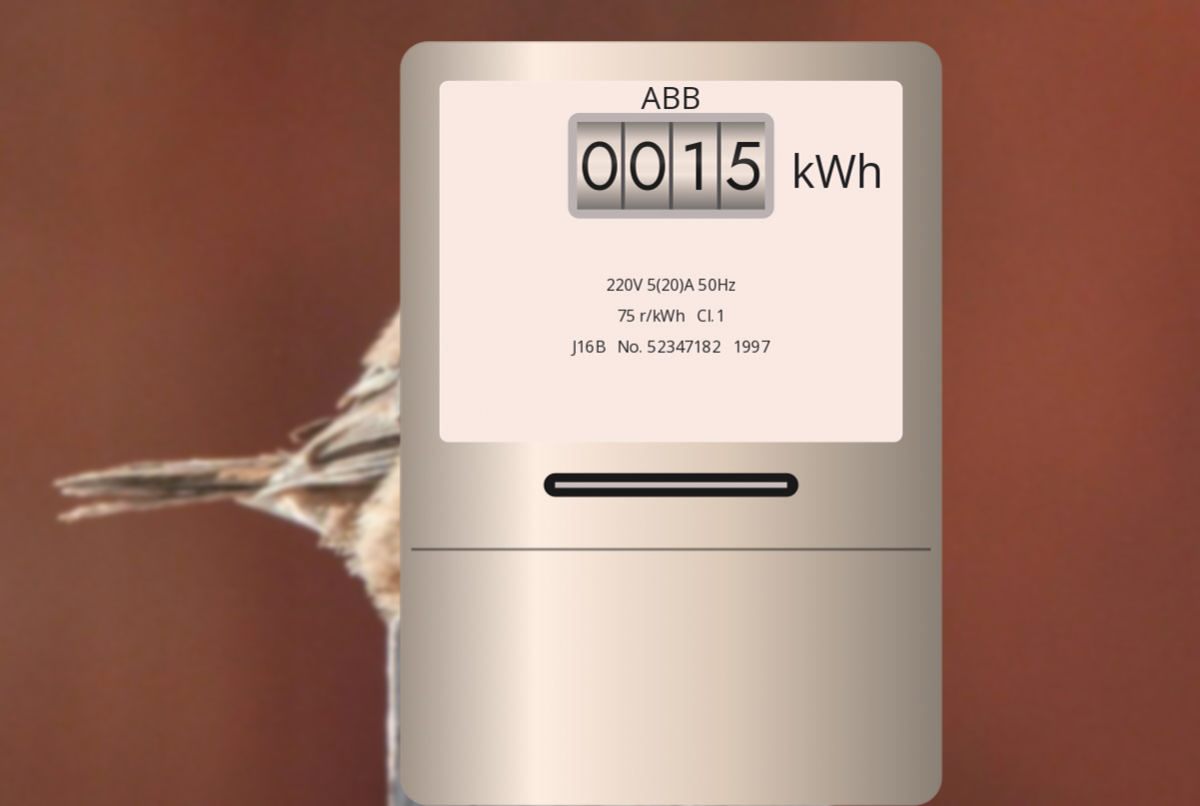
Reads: 15 (kWh)
